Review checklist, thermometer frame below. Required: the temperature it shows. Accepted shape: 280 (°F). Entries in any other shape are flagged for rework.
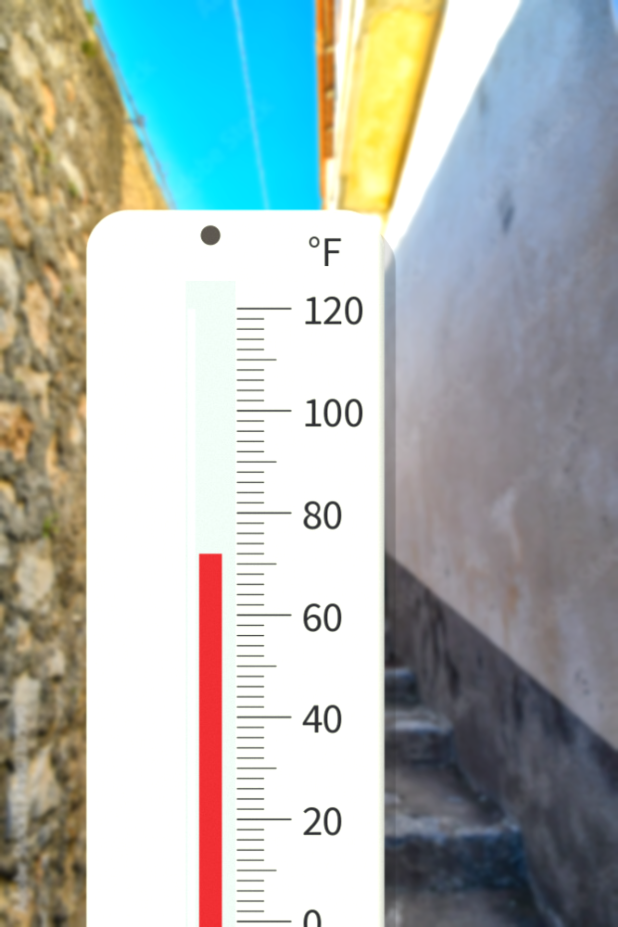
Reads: 72 (°F)
